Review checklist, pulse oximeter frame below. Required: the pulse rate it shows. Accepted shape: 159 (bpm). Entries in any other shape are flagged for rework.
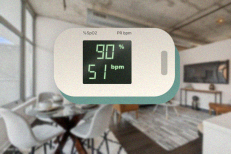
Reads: 51 (bpm)
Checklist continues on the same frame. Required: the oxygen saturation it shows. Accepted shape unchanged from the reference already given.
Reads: 90 (%)
